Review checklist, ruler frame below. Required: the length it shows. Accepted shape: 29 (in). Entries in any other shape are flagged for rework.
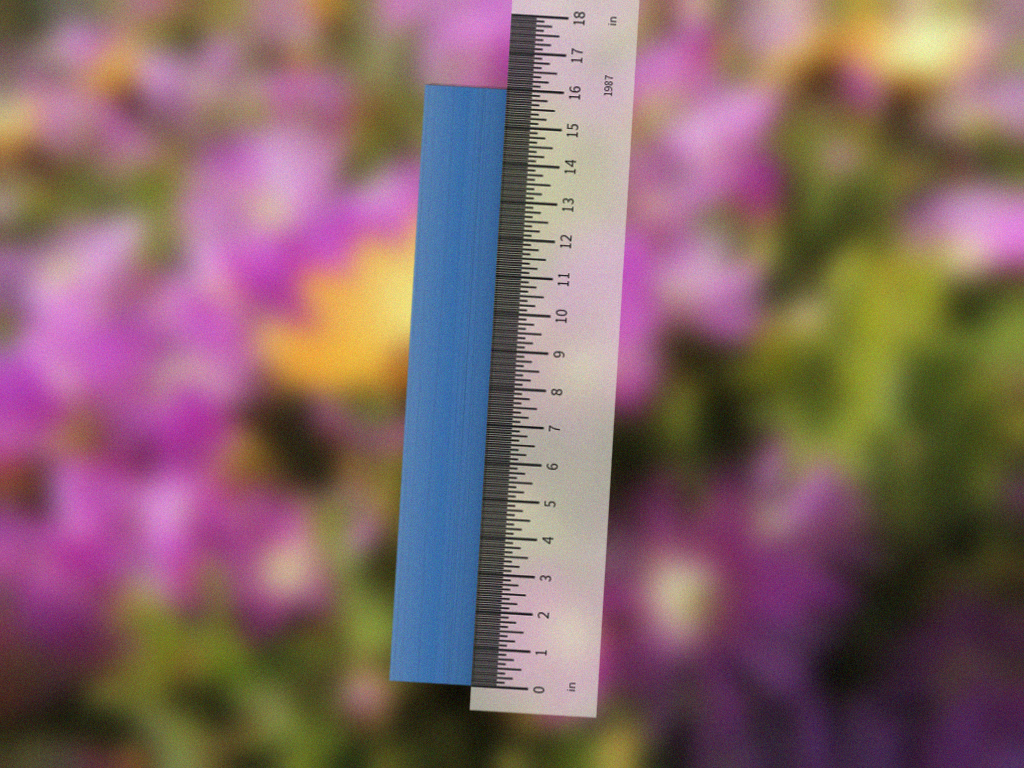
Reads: 16 (in)
